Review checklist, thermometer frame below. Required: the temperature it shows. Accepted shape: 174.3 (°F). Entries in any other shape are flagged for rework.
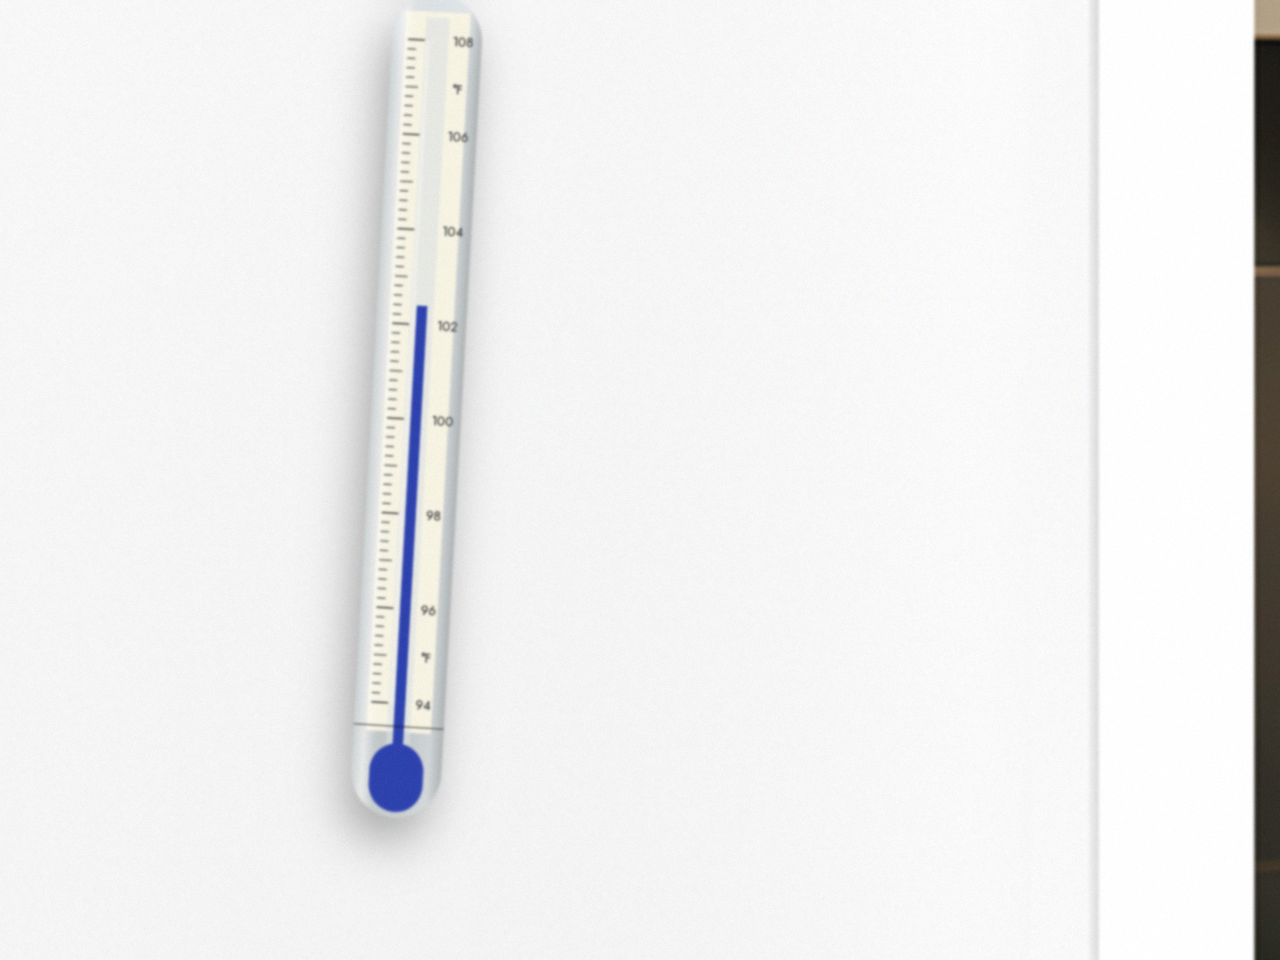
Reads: 102.4 (°F)
